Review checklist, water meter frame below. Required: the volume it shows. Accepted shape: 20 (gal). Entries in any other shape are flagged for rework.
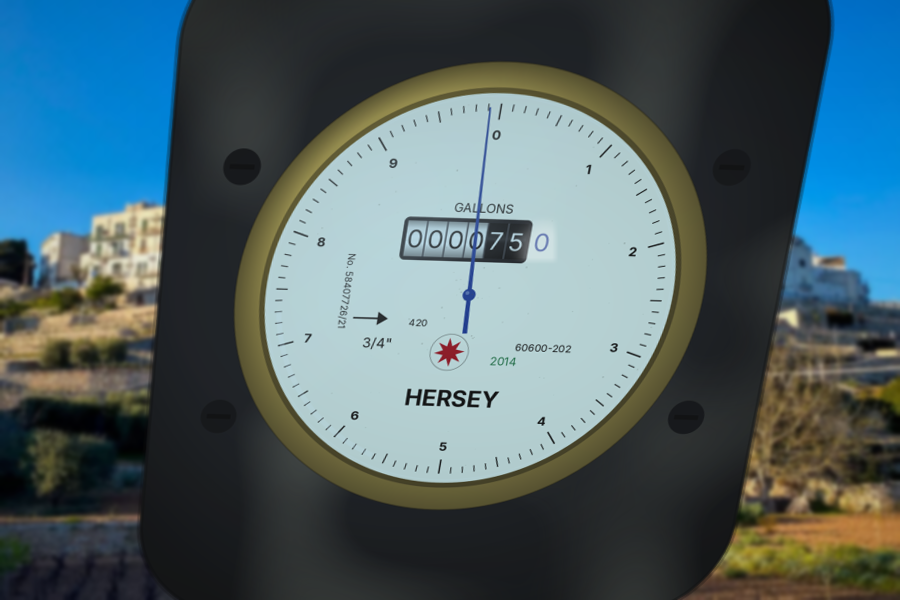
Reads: 749.9 (gal)
